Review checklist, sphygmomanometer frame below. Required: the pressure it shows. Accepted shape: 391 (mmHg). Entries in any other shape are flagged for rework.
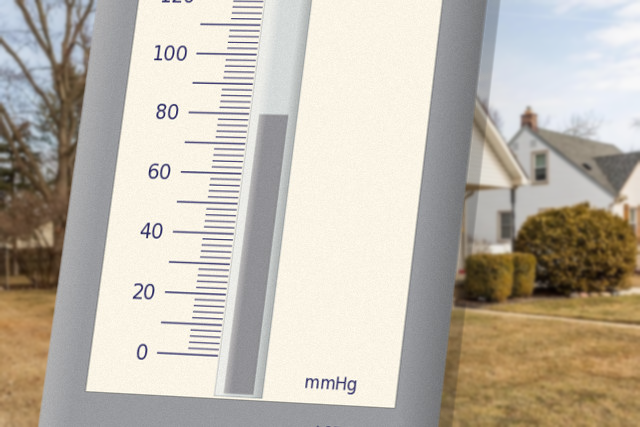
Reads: 80 (mmHg)
